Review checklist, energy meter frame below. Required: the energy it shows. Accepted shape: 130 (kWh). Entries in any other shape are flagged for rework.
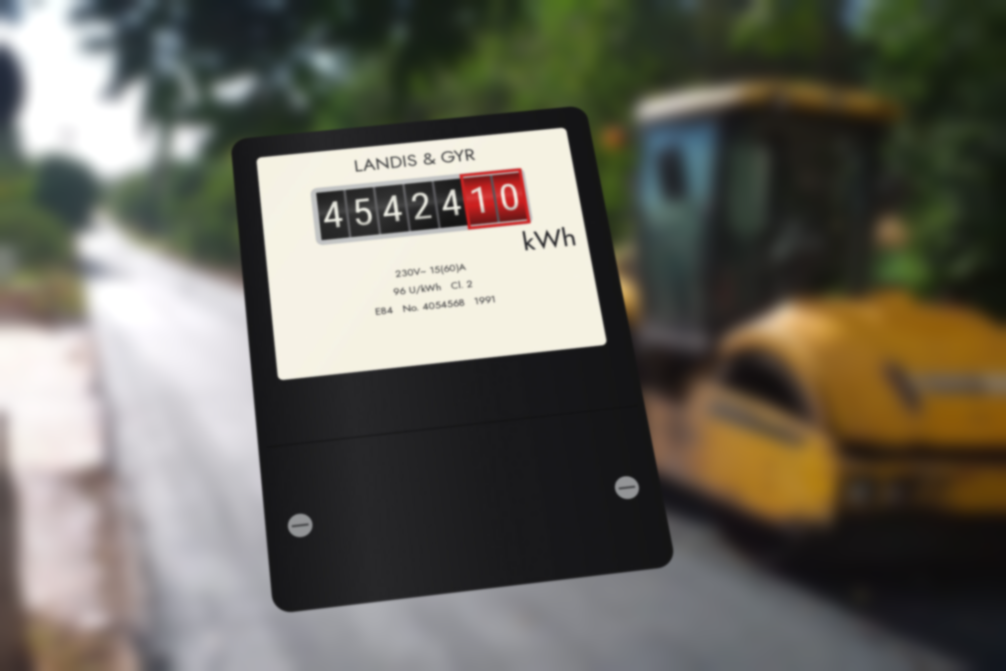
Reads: 45424.10 (kWh)
